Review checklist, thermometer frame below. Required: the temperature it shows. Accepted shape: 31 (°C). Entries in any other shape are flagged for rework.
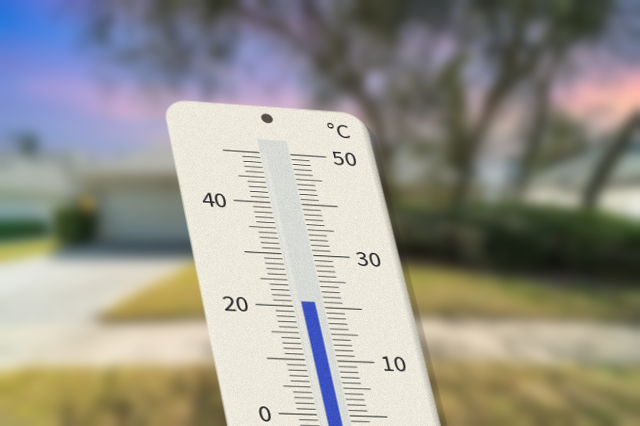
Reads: 21 (°C)
